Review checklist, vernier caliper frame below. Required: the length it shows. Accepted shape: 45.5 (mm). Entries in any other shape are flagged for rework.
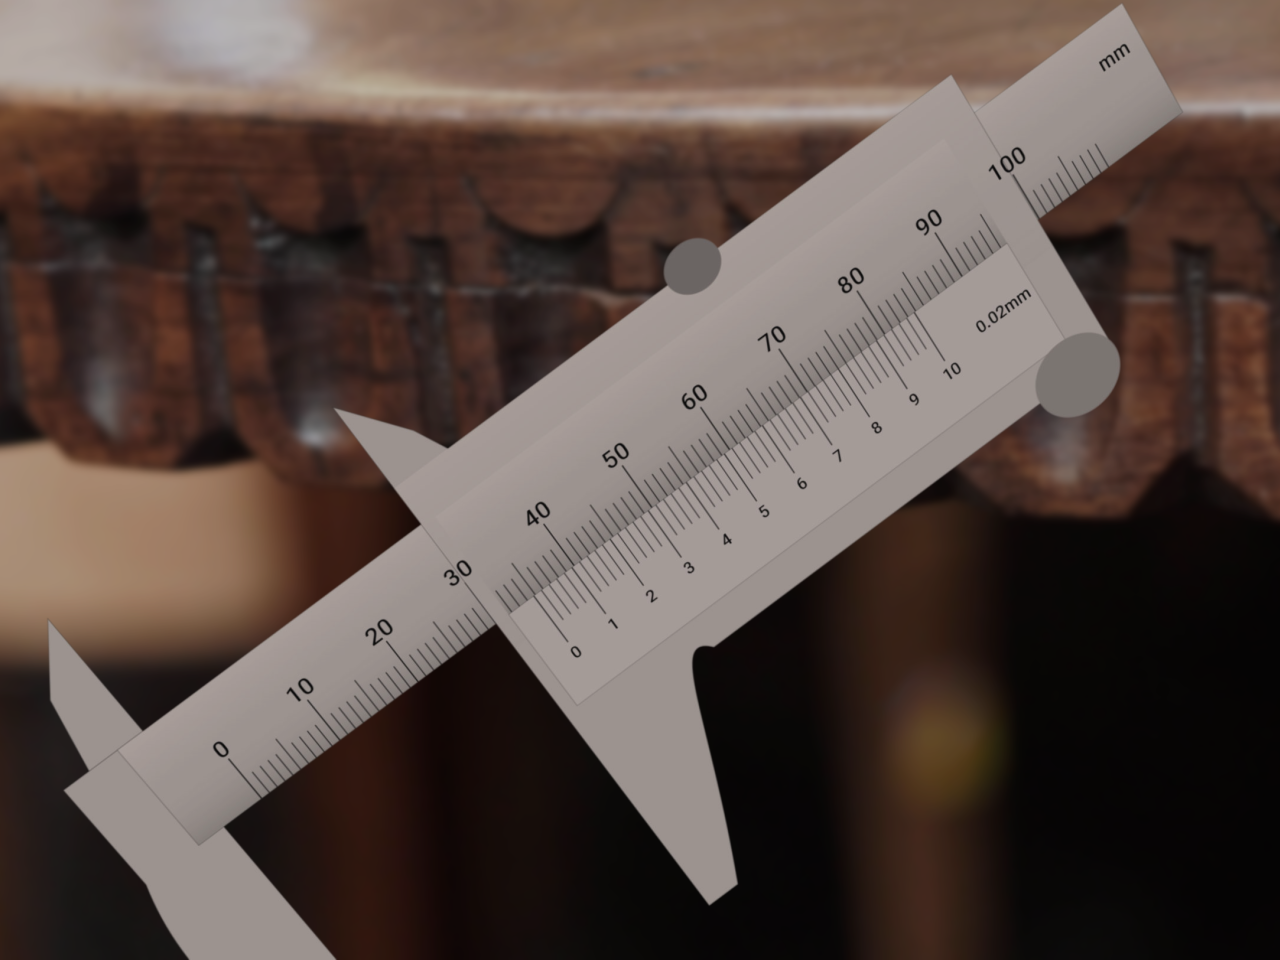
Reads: 34.8 (mm)
